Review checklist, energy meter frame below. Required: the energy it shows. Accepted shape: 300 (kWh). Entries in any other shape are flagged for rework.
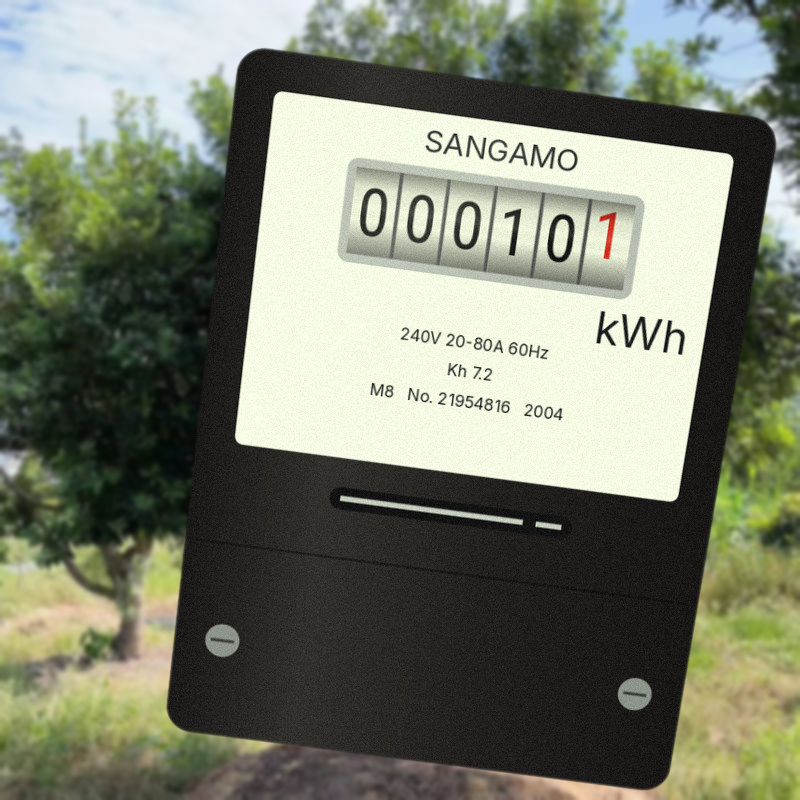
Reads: 10.1 (kWh)
